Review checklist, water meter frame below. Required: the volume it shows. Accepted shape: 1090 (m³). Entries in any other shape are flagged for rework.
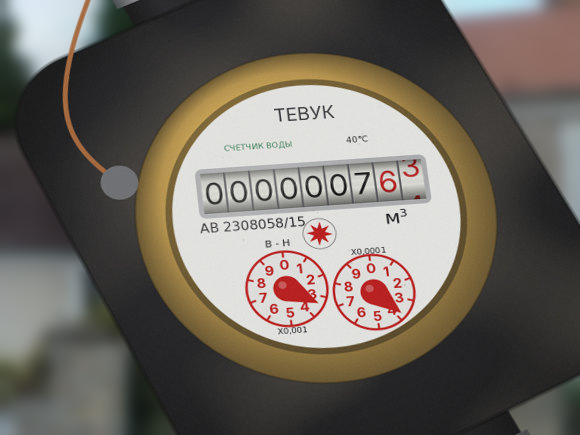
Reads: 7.6333 (m³)
